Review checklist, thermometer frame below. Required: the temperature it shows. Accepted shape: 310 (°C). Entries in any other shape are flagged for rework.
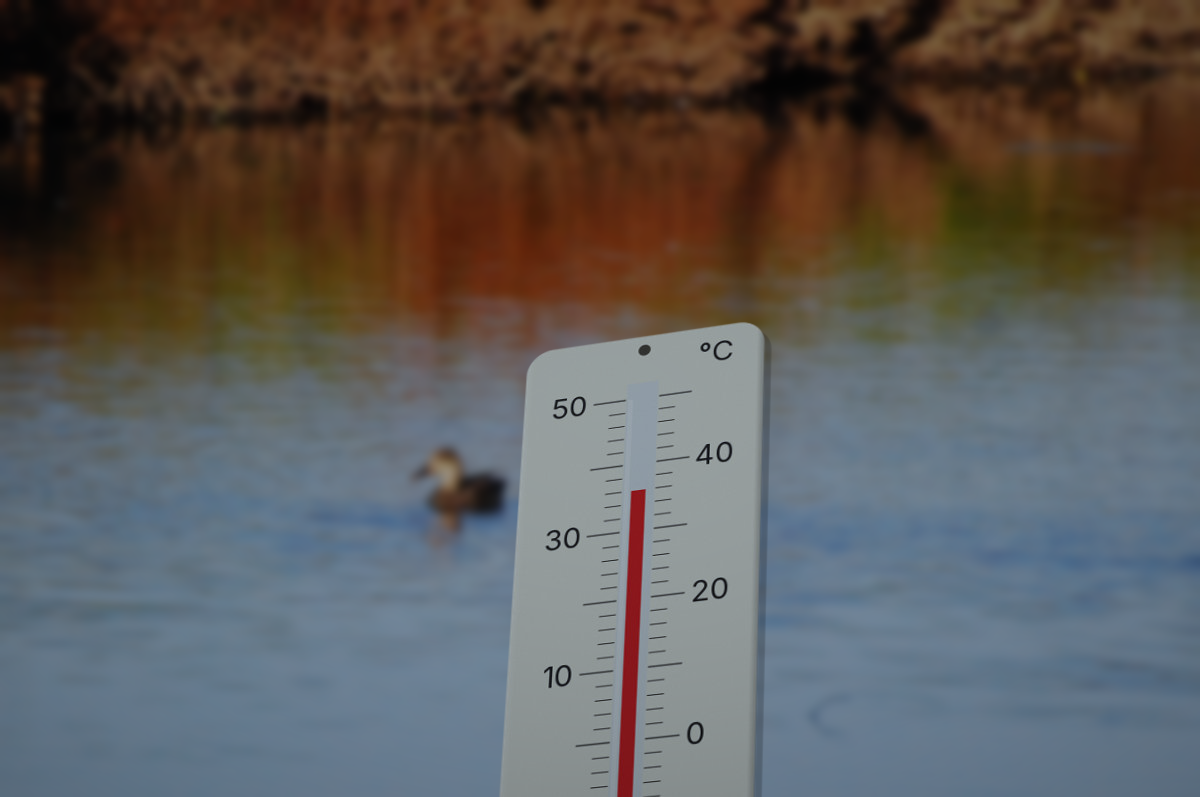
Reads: 36 (°C)
